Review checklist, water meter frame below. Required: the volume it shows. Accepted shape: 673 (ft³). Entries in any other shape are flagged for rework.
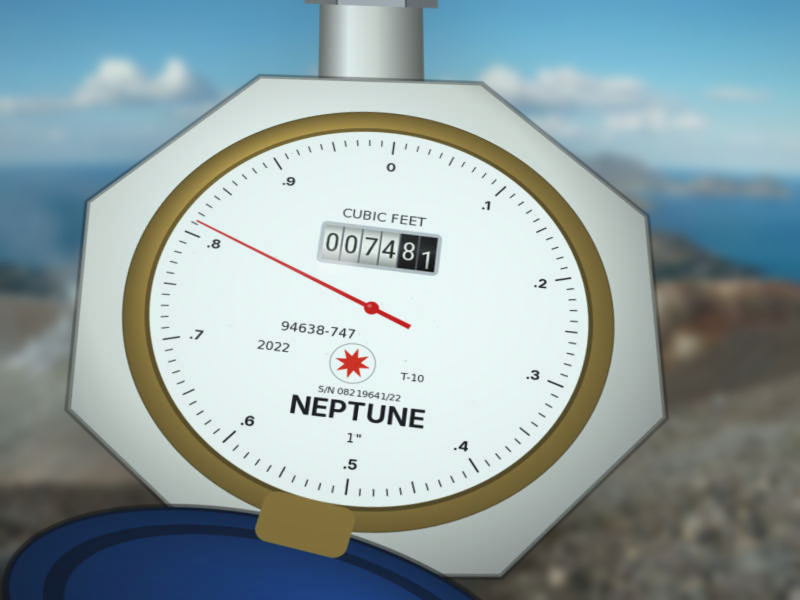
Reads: 7480.81 (ft³)
